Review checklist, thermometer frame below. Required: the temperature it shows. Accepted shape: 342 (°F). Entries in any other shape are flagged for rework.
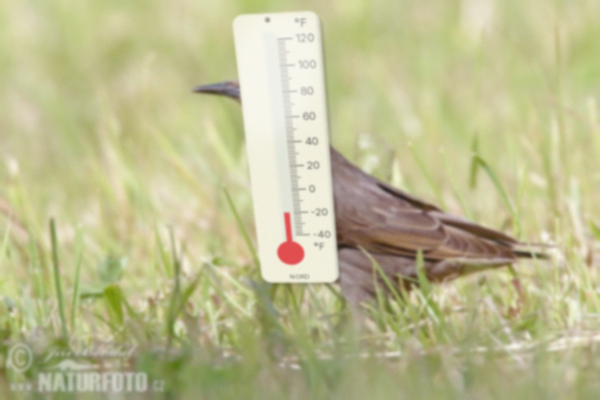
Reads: -20 (°F)
